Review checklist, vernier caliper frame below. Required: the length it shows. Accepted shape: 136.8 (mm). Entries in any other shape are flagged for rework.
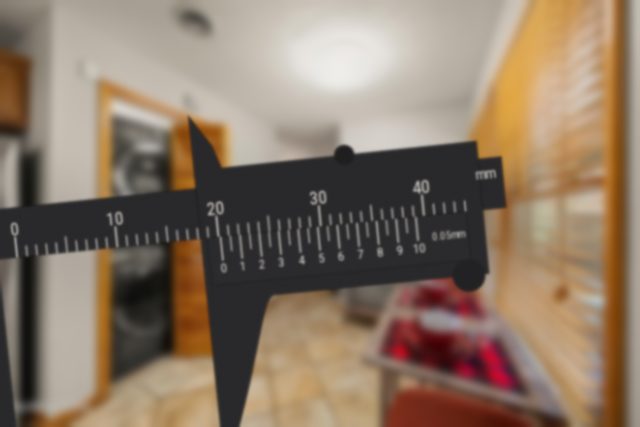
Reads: 20.2 (mm)
